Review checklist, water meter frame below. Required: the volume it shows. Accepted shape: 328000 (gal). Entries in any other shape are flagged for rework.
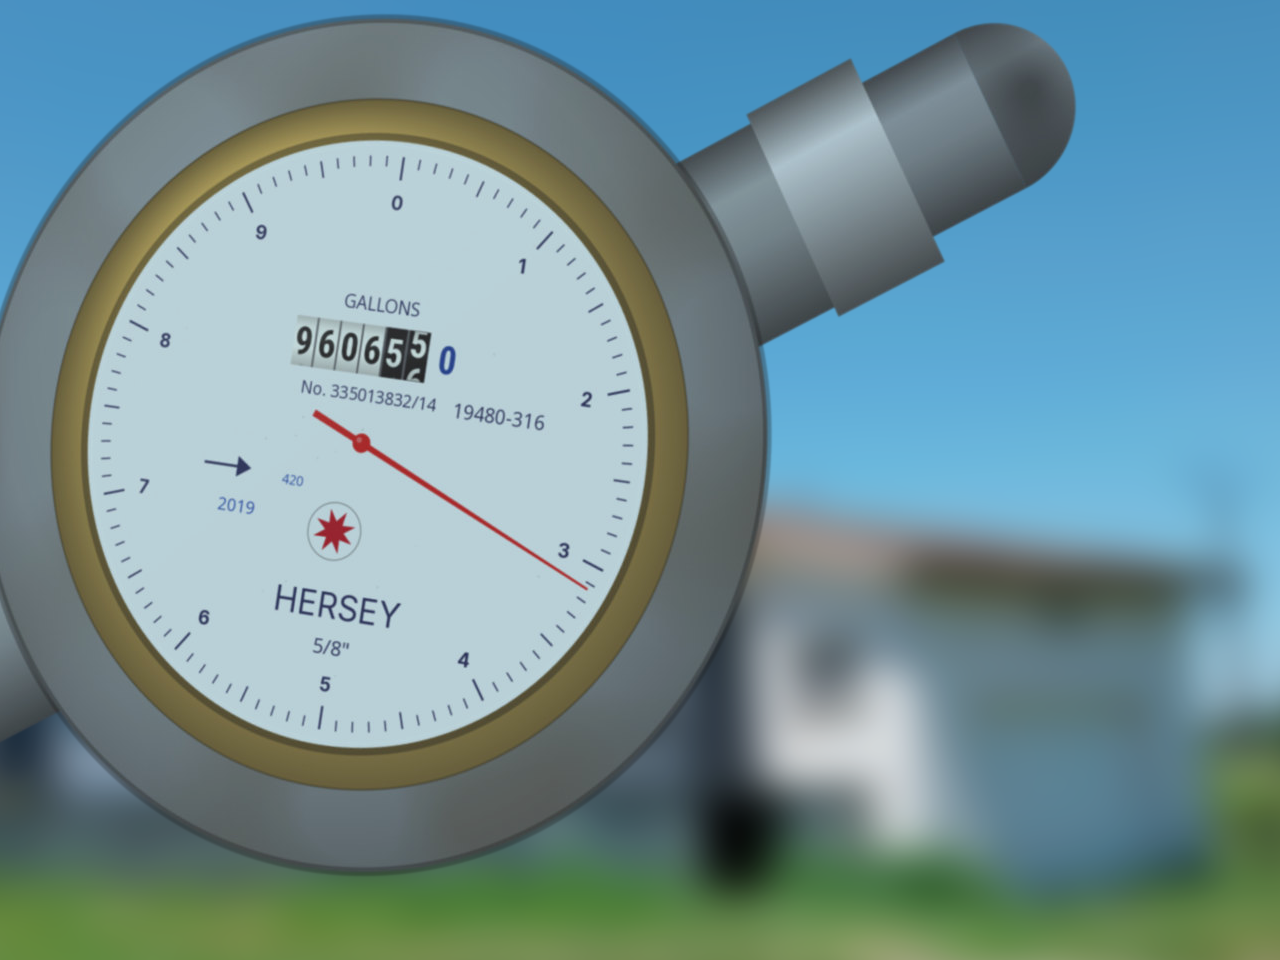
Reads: 9606553.1 (gal)
